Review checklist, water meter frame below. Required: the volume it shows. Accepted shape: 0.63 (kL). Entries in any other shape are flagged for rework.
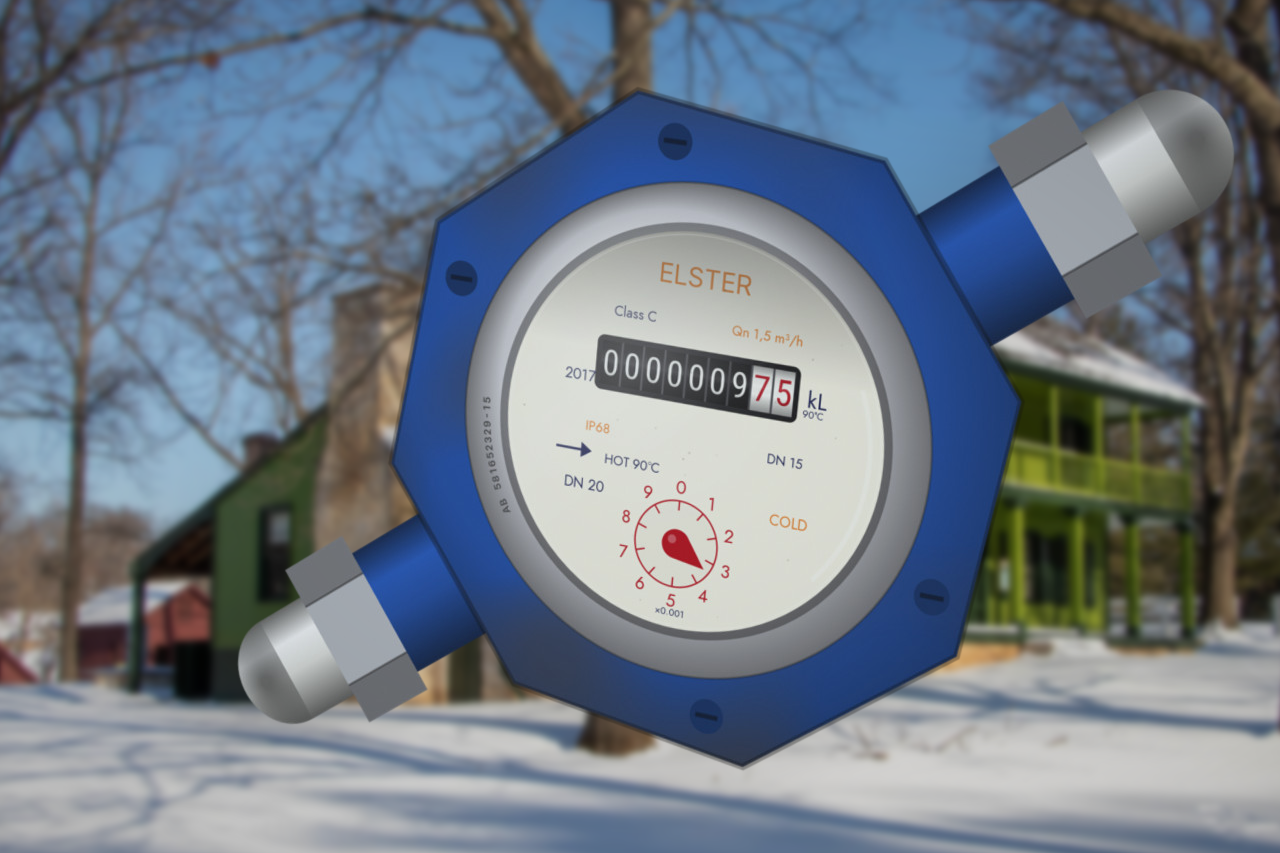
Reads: 9.753 (kL)
